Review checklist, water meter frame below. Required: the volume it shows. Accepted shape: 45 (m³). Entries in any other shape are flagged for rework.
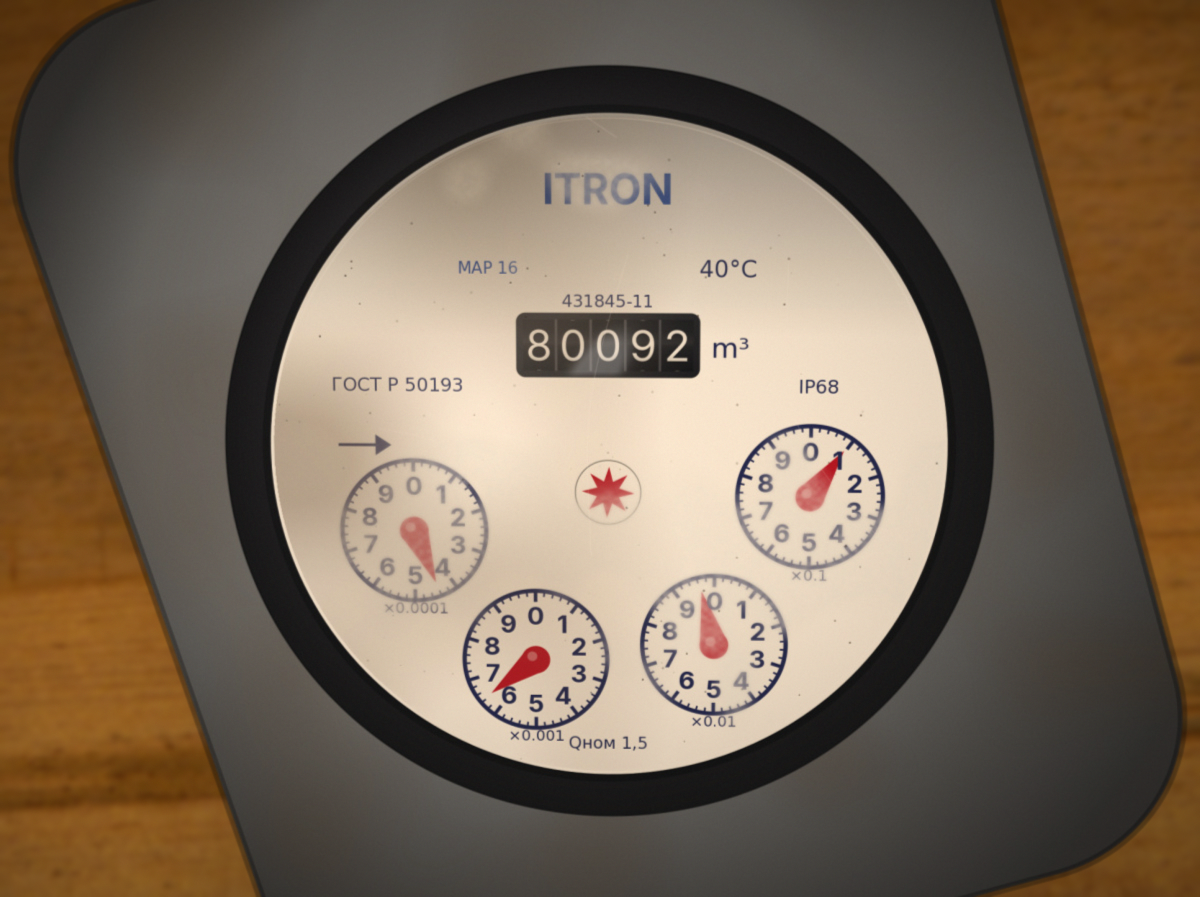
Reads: 80092.0964 (m³)
